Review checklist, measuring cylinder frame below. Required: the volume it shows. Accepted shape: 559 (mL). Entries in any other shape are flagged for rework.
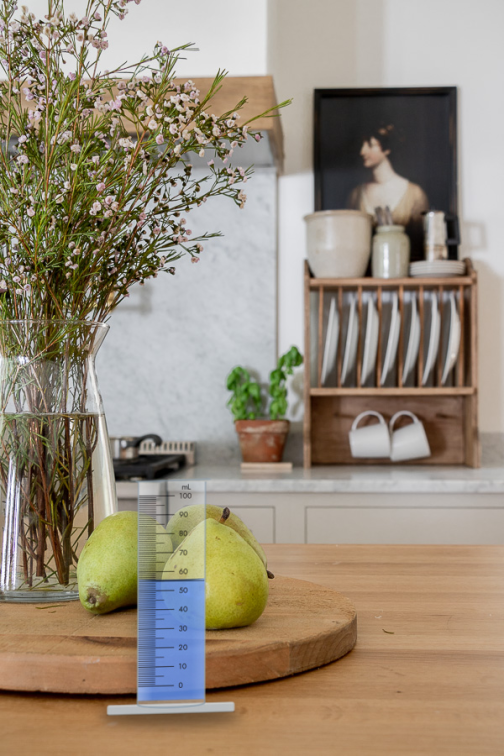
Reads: 55 (mL)
